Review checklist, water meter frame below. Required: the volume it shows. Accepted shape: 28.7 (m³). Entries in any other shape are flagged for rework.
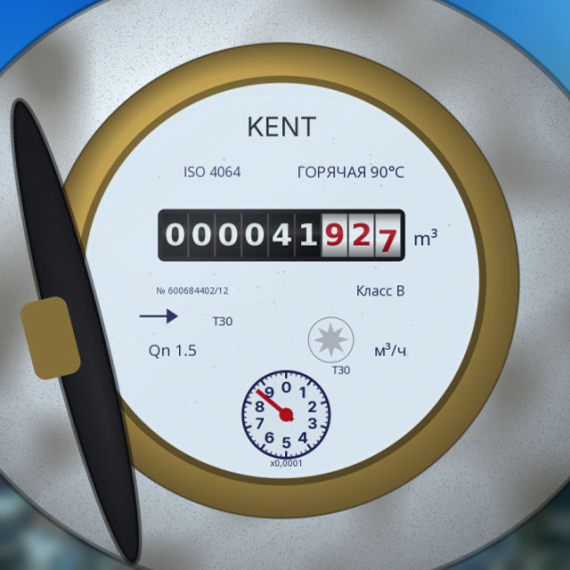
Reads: 41.9268 (m³)
